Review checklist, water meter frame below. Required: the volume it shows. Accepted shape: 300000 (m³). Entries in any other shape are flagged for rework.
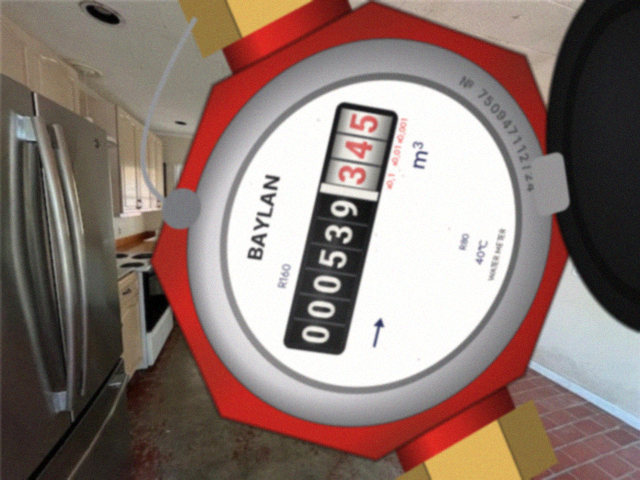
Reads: 539.345 (m³)
